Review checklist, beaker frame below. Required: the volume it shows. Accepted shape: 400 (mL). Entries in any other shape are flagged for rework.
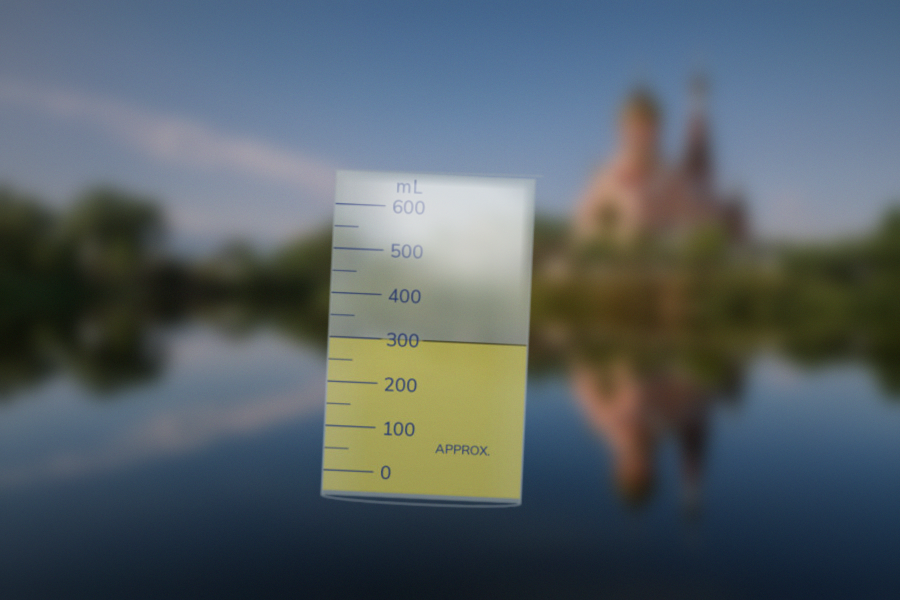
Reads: 300 (mL)
